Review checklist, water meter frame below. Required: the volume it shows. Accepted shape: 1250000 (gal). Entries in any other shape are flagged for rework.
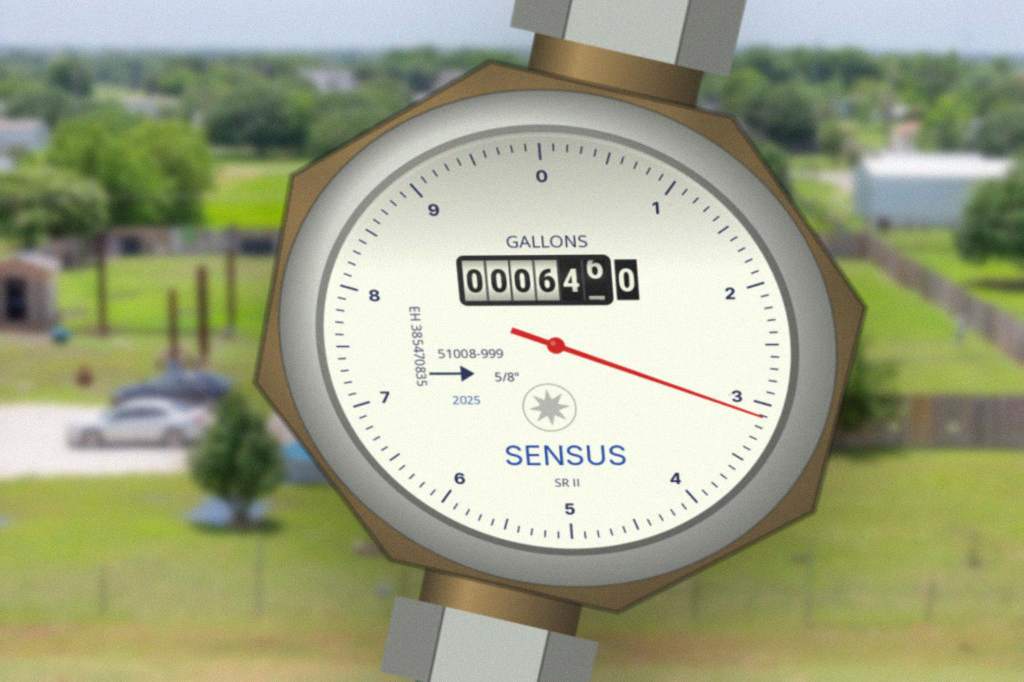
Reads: 6463.1 (gal)
